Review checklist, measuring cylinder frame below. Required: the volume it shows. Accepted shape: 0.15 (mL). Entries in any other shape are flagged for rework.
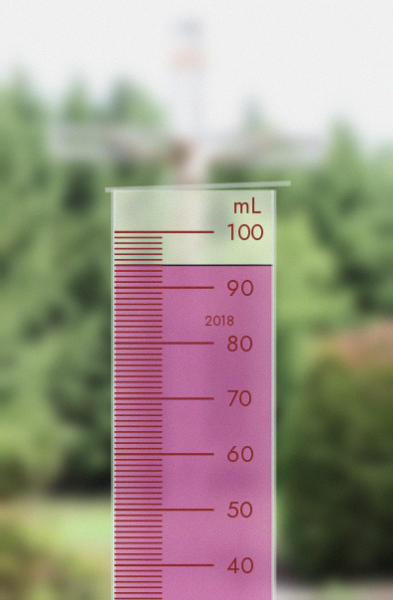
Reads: 94 (mL)
